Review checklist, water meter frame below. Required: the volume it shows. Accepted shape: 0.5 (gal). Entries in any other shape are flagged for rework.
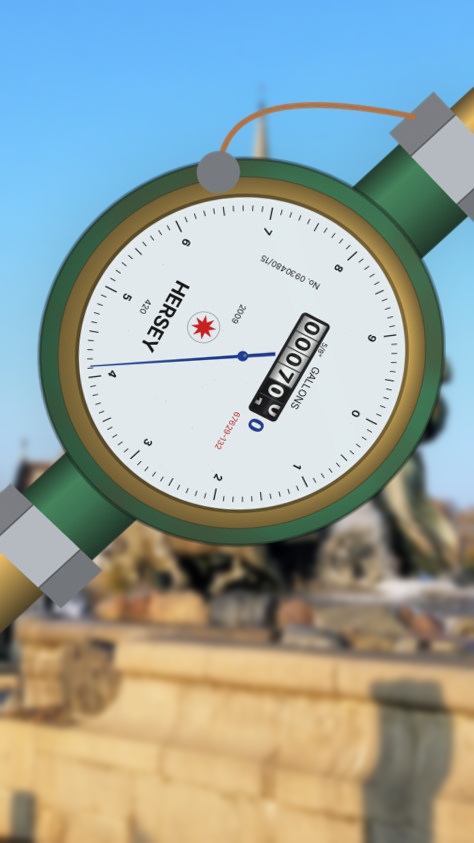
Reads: 7004.1 (gal)
